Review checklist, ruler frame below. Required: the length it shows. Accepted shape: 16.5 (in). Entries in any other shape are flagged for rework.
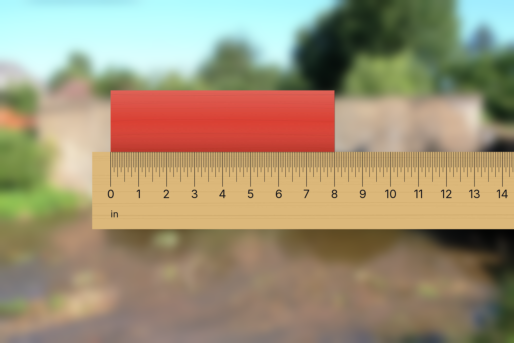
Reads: 8 (in)
